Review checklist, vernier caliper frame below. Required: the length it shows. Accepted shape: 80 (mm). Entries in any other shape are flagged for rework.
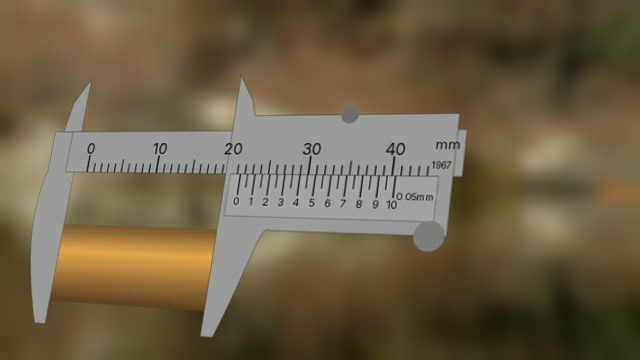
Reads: 21.4 (mm)
